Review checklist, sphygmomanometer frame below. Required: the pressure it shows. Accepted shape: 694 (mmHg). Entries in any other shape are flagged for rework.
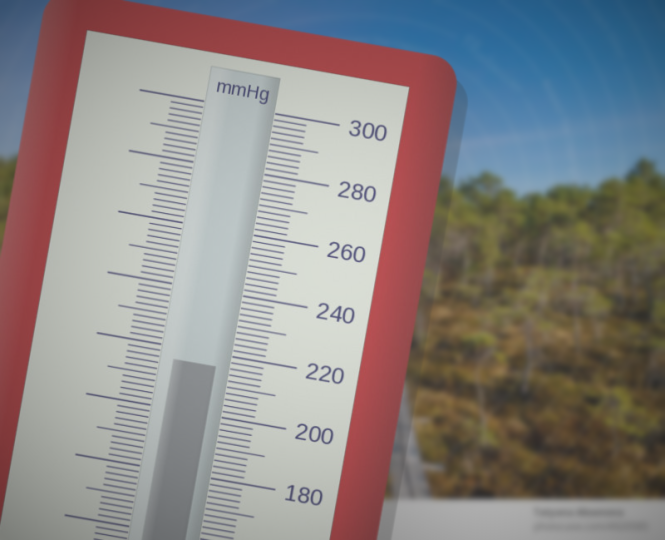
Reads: 216 (mmHg)
